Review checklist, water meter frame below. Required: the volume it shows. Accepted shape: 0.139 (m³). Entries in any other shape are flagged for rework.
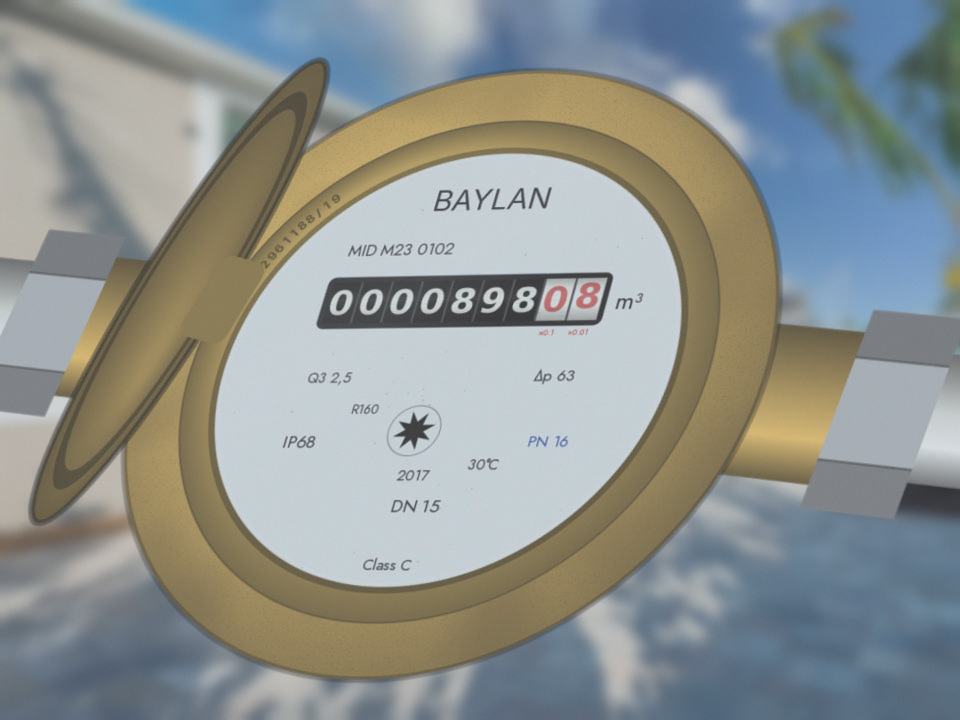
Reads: 898.08 (m³)
